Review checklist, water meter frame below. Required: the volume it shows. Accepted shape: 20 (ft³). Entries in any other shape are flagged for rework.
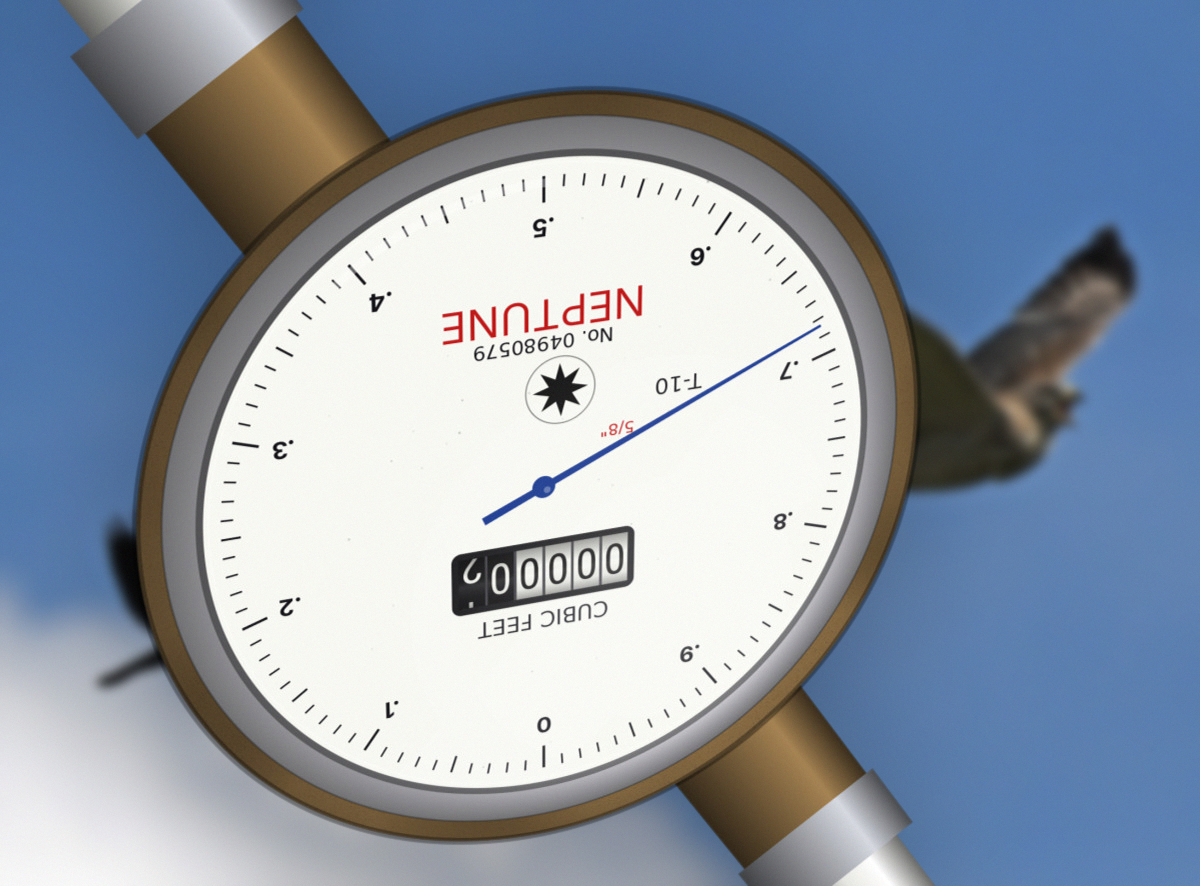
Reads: 1.68 (ft³)
